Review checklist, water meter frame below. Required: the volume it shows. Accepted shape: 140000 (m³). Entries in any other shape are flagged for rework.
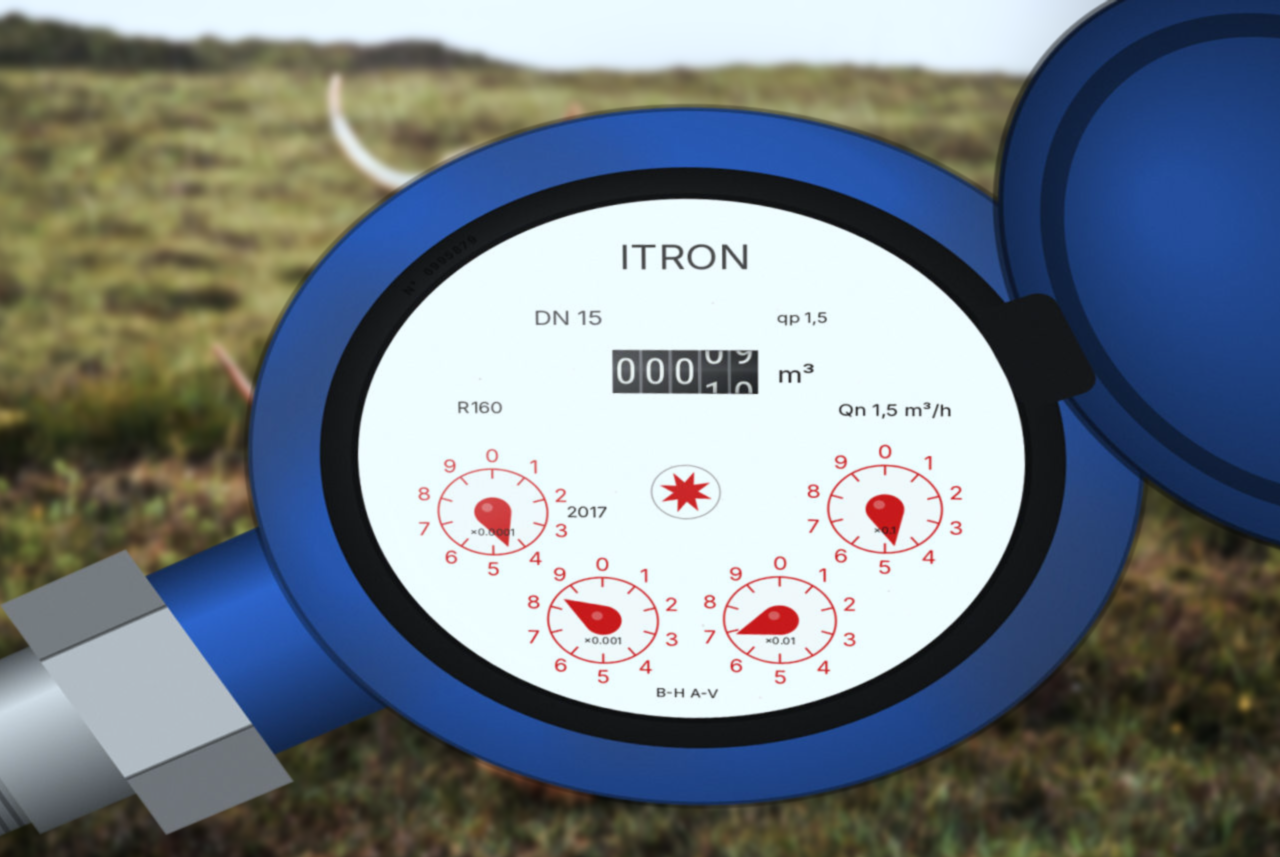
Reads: 9.4684 (m³)
